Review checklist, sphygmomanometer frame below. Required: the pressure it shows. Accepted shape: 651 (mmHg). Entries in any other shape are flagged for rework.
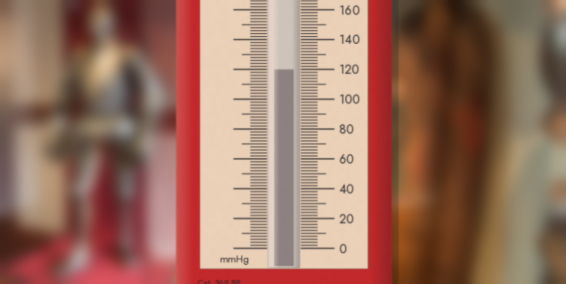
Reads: 120 (mmHg)
